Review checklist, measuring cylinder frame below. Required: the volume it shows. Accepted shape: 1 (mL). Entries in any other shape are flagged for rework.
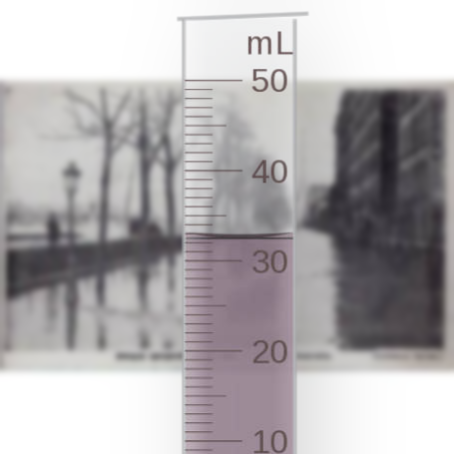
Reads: 32.5 (mL)
